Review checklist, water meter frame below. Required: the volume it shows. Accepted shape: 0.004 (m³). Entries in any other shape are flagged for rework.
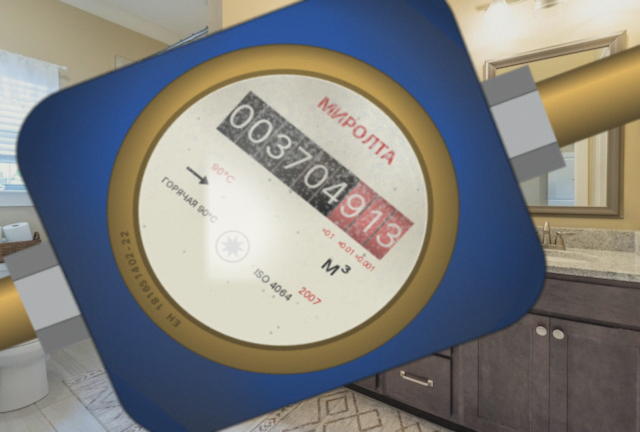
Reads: 3704.913 (m³)
